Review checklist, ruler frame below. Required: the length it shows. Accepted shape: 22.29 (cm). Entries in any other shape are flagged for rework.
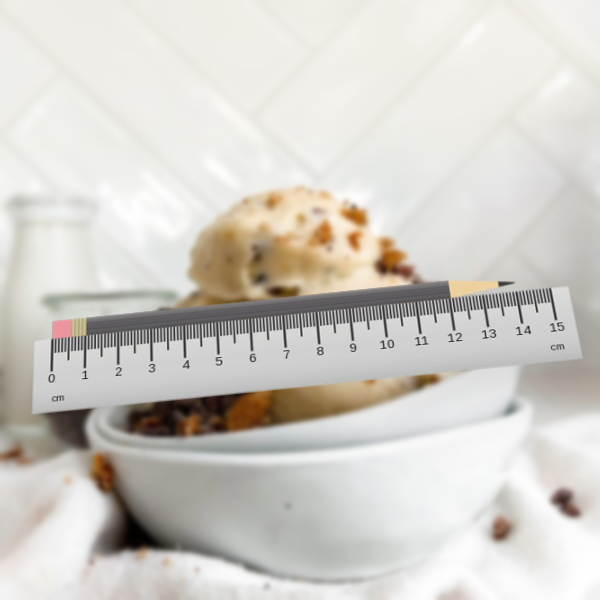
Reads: 14 (cm)
